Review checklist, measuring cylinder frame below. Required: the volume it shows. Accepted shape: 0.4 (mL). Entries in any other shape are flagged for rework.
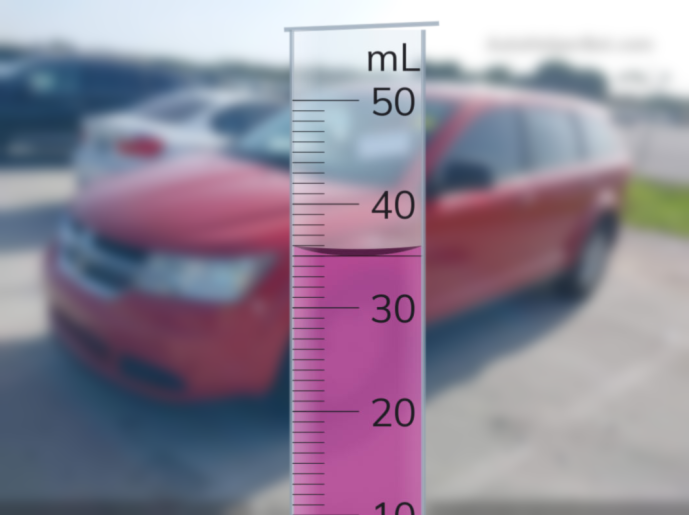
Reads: 35 (mL)
